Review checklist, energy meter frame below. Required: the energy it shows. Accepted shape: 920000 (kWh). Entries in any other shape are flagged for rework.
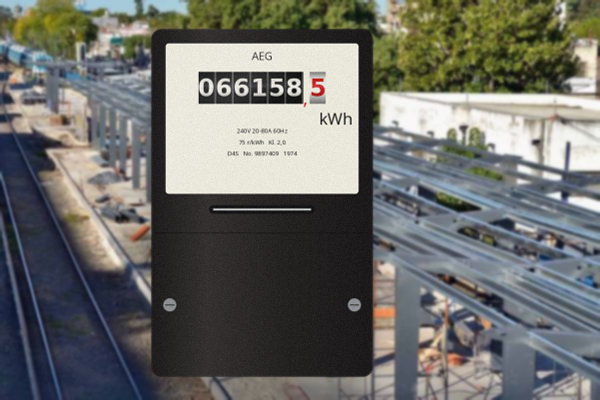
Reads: 66158.5 (kWh)
